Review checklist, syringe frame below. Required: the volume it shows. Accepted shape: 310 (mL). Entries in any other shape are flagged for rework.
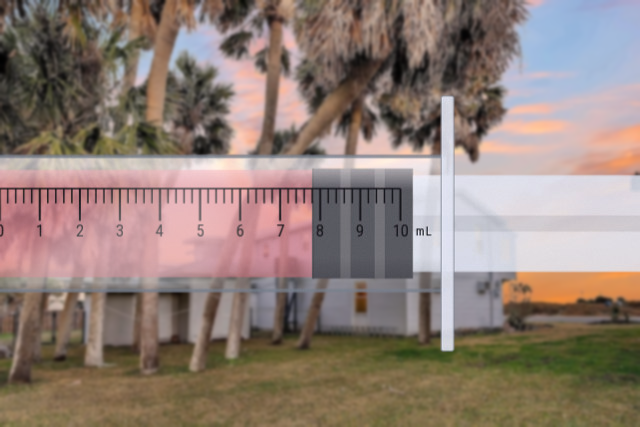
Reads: 7.8 (mL)
